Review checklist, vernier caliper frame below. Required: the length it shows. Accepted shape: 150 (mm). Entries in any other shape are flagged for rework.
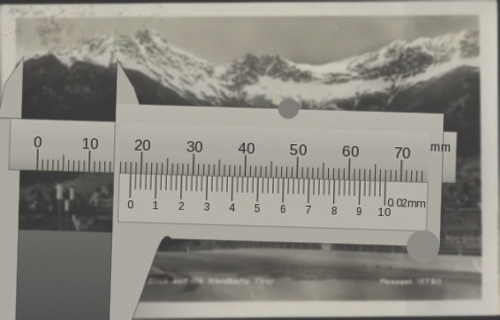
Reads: 18.0 (mm)
